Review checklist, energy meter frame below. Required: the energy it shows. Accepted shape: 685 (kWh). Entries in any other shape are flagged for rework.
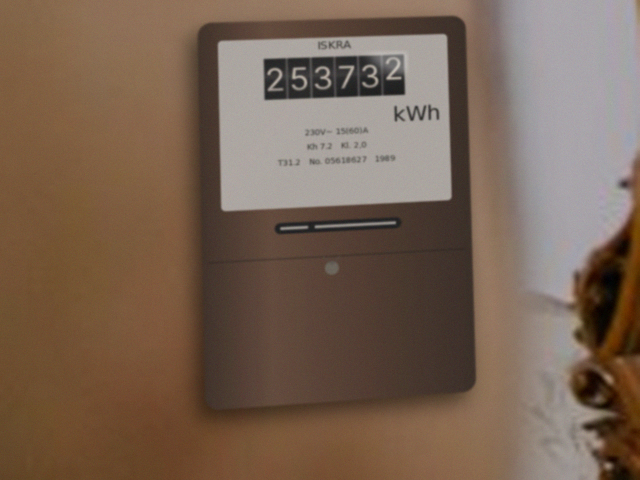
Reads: 253732 (kWh)
